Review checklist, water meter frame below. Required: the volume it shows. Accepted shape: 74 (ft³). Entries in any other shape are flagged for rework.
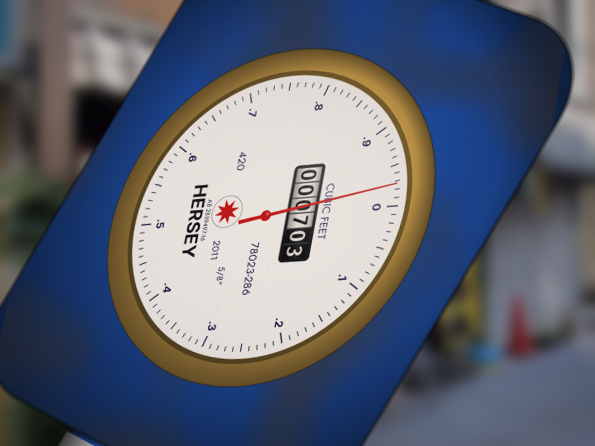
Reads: 702.97 (ft³)
